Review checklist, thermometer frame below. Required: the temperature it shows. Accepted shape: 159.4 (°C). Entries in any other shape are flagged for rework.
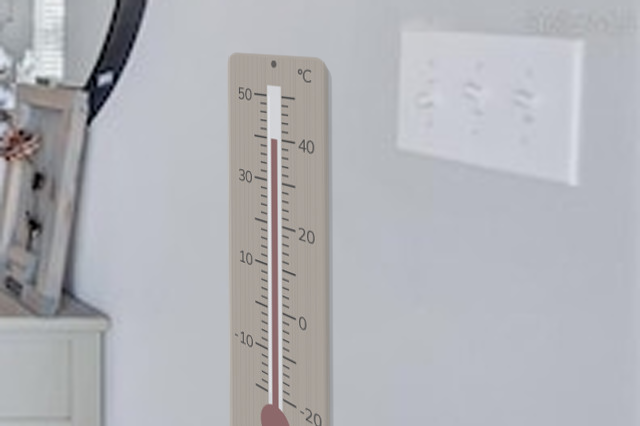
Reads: 40 (°C)
